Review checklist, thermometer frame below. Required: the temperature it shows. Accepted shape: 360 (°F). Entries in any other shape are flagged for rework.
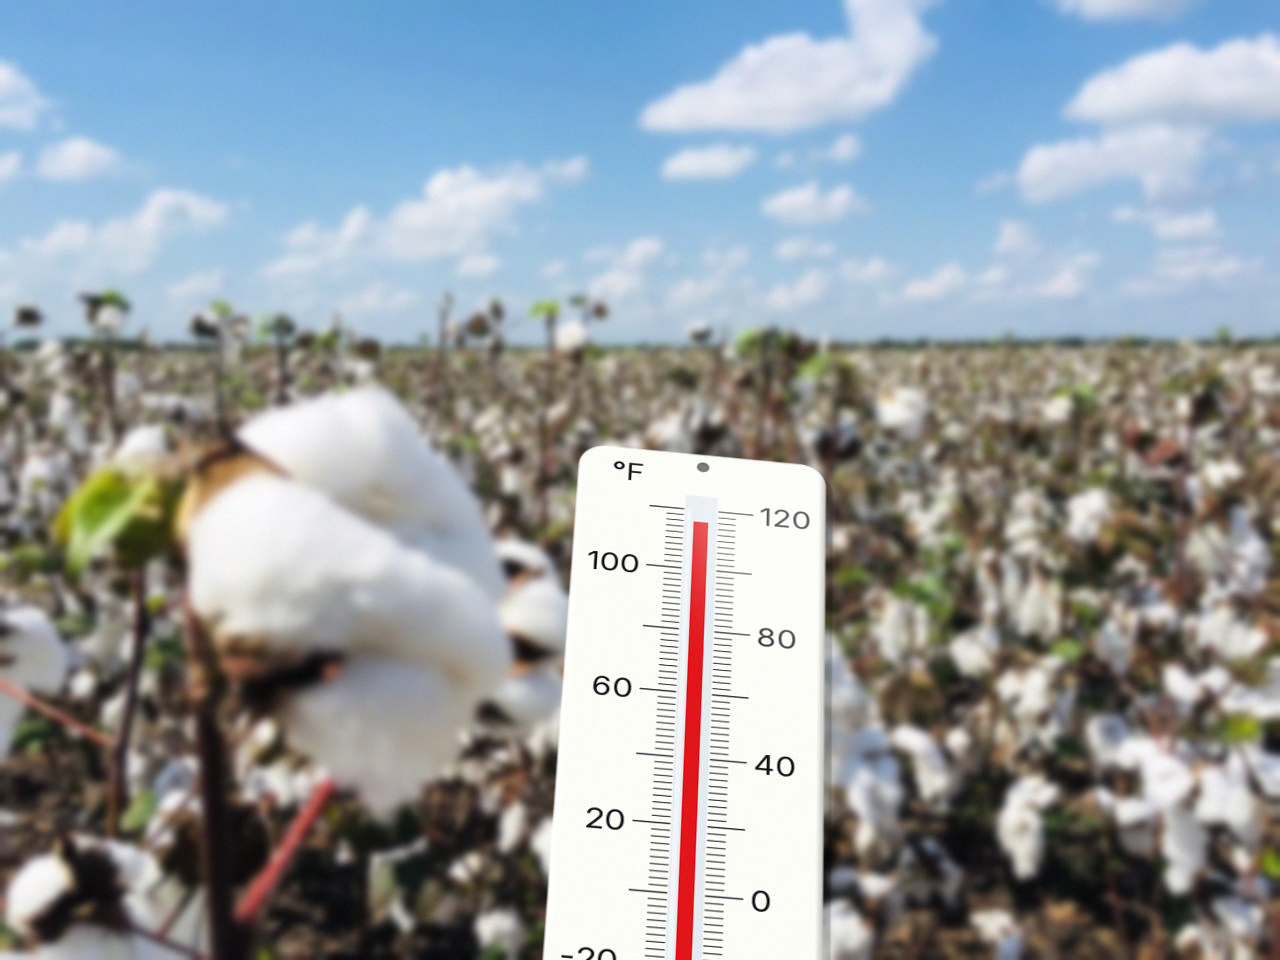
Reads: 116 (°F)
